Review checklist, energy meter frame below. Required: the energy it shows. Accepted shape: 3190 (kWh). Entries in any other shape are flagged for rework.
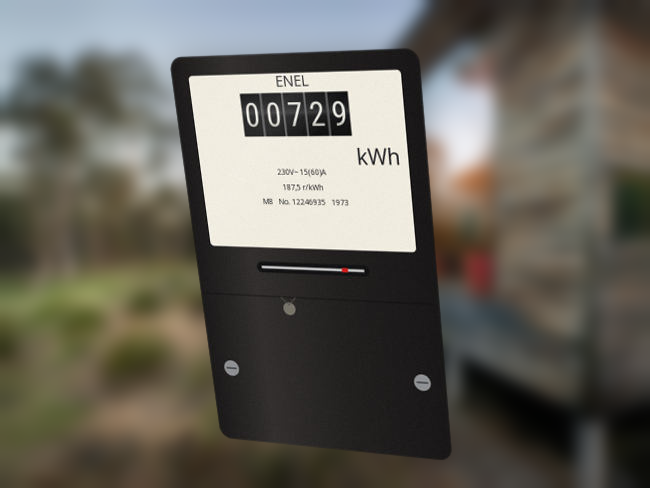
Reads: 729 (kWh)
